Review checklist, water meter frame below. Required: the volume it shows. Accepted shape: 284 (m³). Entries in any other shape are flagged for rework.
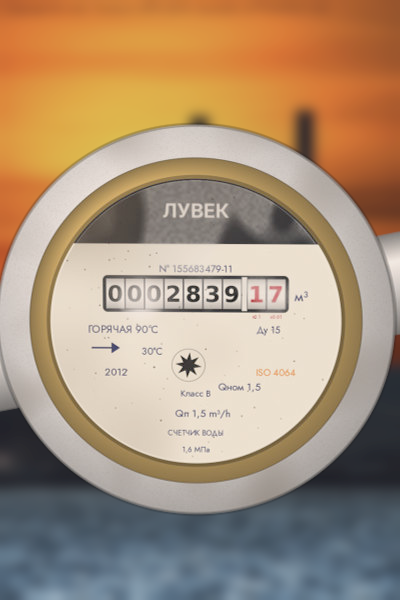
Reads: 2839.17 (m³)
